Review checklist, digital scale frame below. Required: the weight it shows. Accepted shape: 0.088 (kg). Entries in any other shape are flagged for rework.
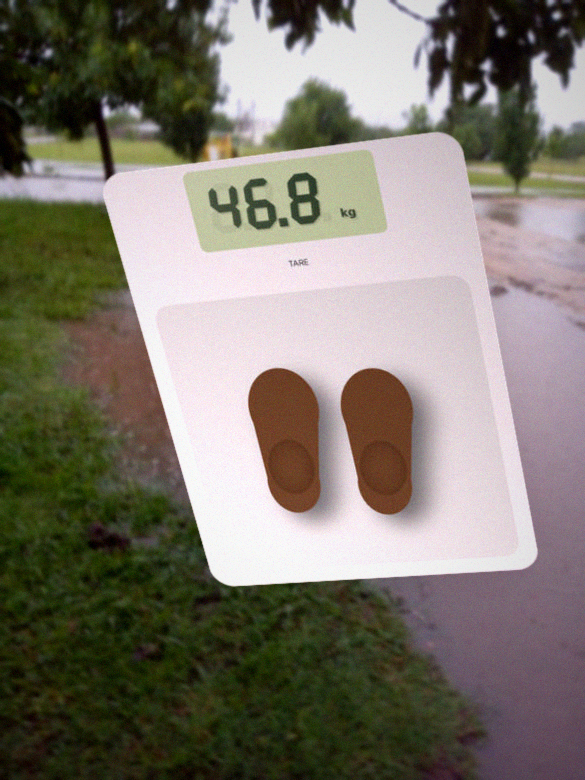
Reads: 46.8 (kg)
